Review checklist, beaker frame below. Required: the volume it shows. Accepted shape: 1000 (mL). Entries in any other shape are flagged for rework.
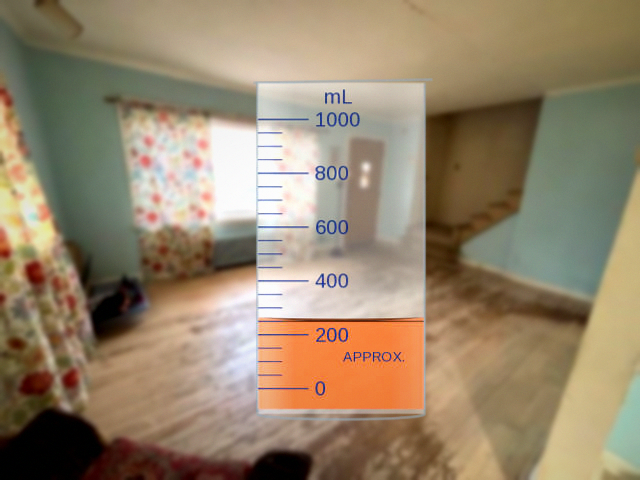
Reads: 250 (mL)
